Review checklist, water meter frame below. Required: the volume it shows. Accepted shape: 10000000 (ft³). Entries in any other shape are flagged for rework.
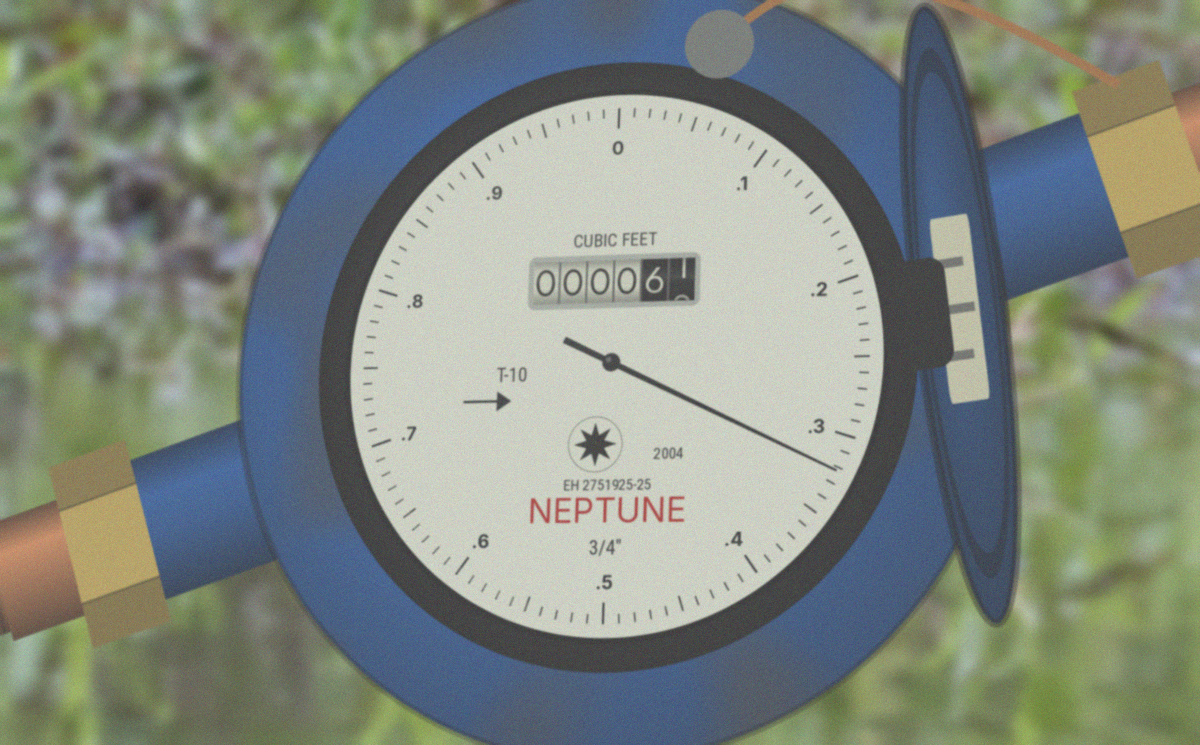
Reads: 61.32 (ft³)
